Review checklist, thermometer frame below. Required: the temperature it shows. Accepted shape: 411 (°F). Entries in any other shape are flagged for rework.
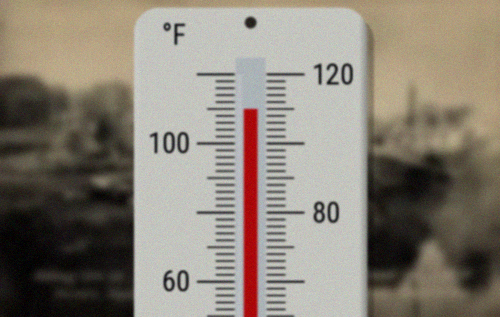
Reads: 110 (°F)
